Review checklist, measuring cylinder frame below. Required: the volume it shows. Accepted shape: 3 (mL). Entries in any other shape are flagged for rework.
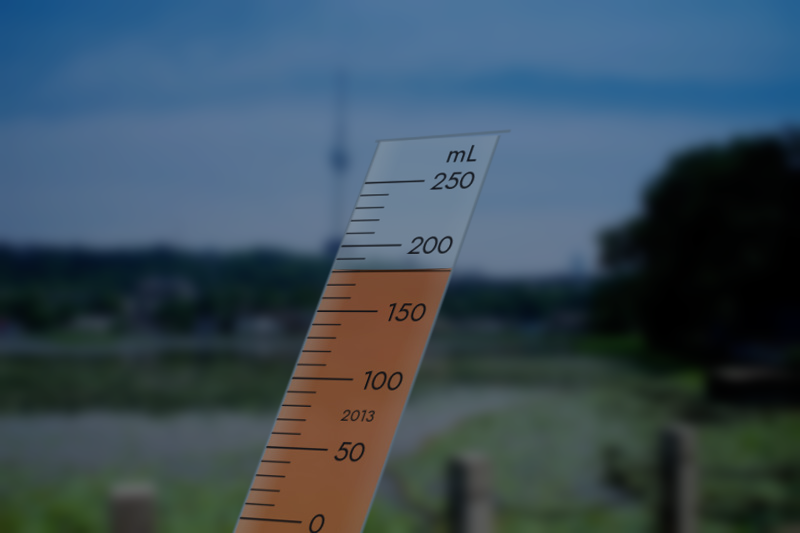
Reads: 180 (mL)
